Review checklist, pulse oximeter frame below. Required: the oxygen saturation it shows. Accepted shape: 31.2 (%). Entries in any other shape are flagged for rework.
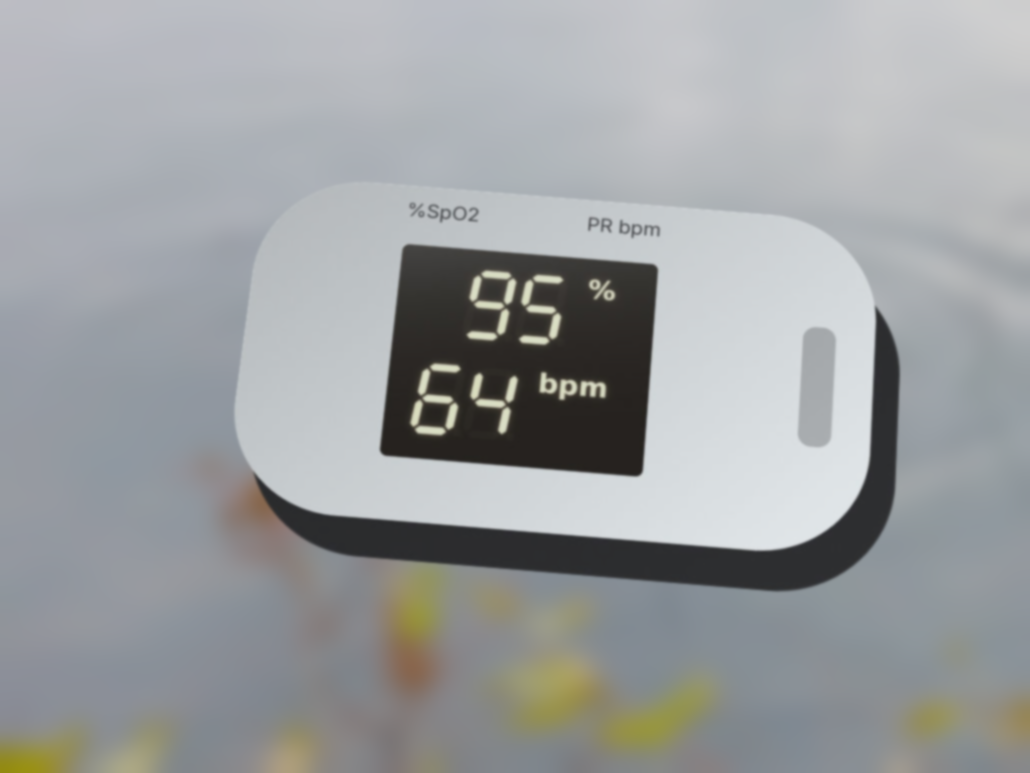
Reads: 95 (%)
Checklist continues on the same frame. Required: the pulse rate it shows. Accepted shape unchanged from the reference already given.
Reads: 64 (bpm)
